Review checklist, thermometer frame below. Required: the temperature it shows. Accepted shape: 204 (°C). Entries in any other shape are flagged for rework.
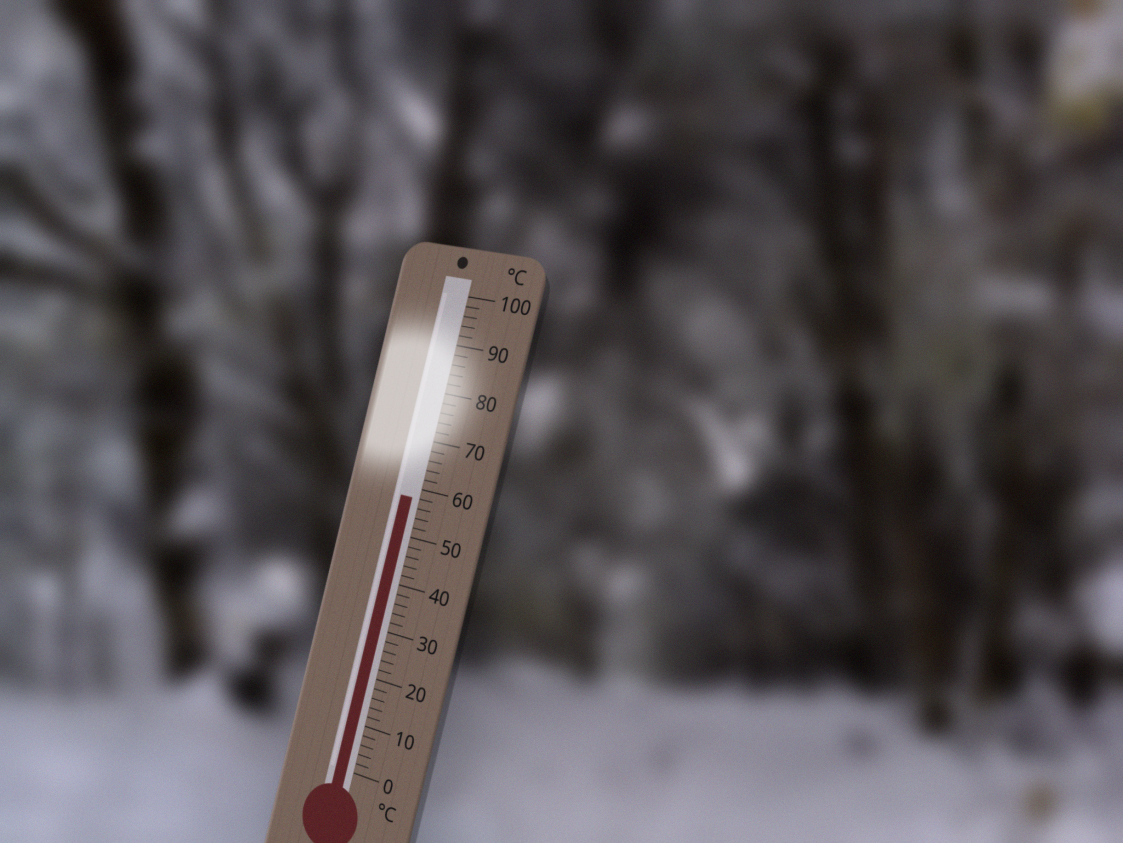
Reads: 58 (°C)
